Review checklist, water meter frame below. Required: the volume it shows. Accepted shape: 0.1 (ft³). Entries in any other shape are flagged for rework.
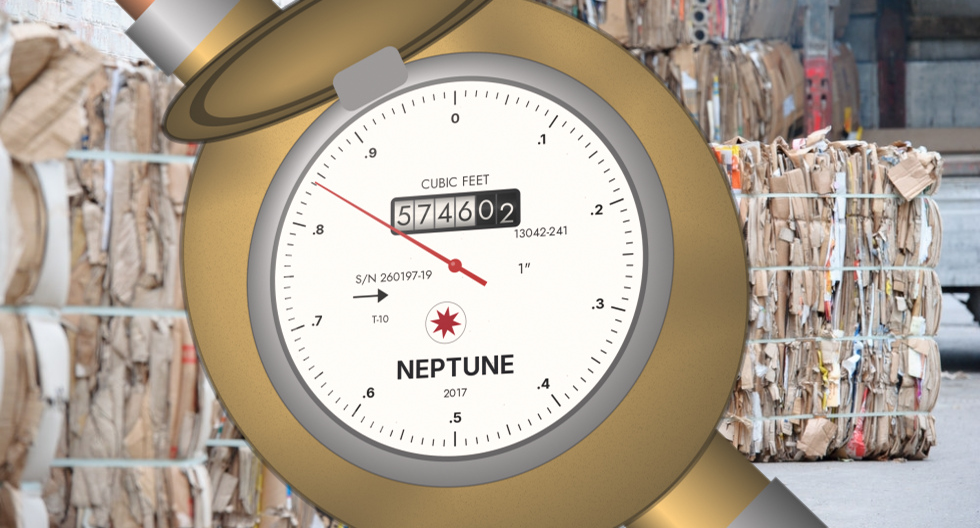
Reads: 574601.84 (ft³)
